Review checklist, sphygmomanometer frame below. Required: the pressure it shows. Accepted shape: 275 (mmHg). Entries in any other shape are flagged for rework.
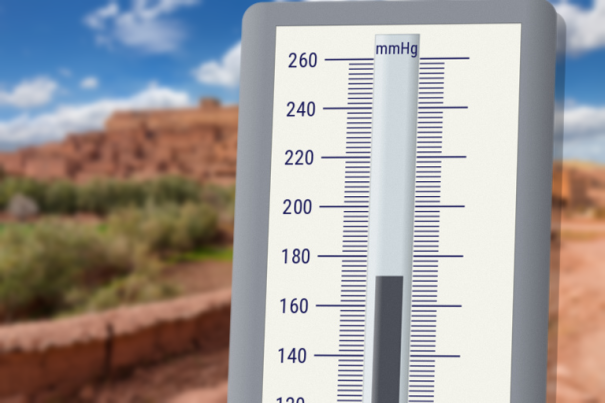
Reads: 172 (mmHg)
